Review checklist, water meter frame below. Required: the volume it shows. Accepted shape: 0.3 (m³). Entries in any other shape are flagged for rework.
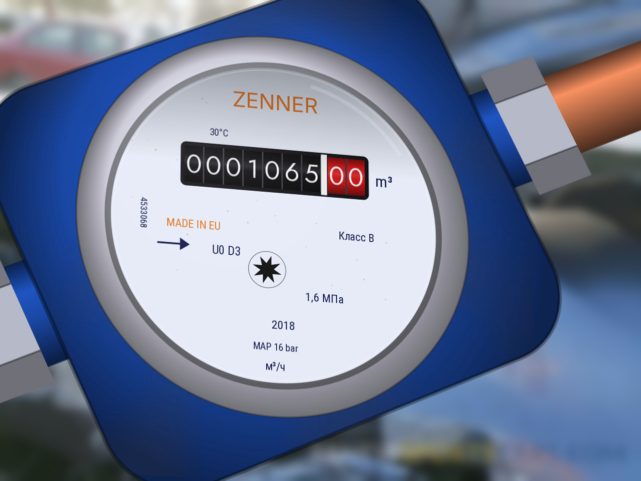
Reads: 1065.00 (m³)
